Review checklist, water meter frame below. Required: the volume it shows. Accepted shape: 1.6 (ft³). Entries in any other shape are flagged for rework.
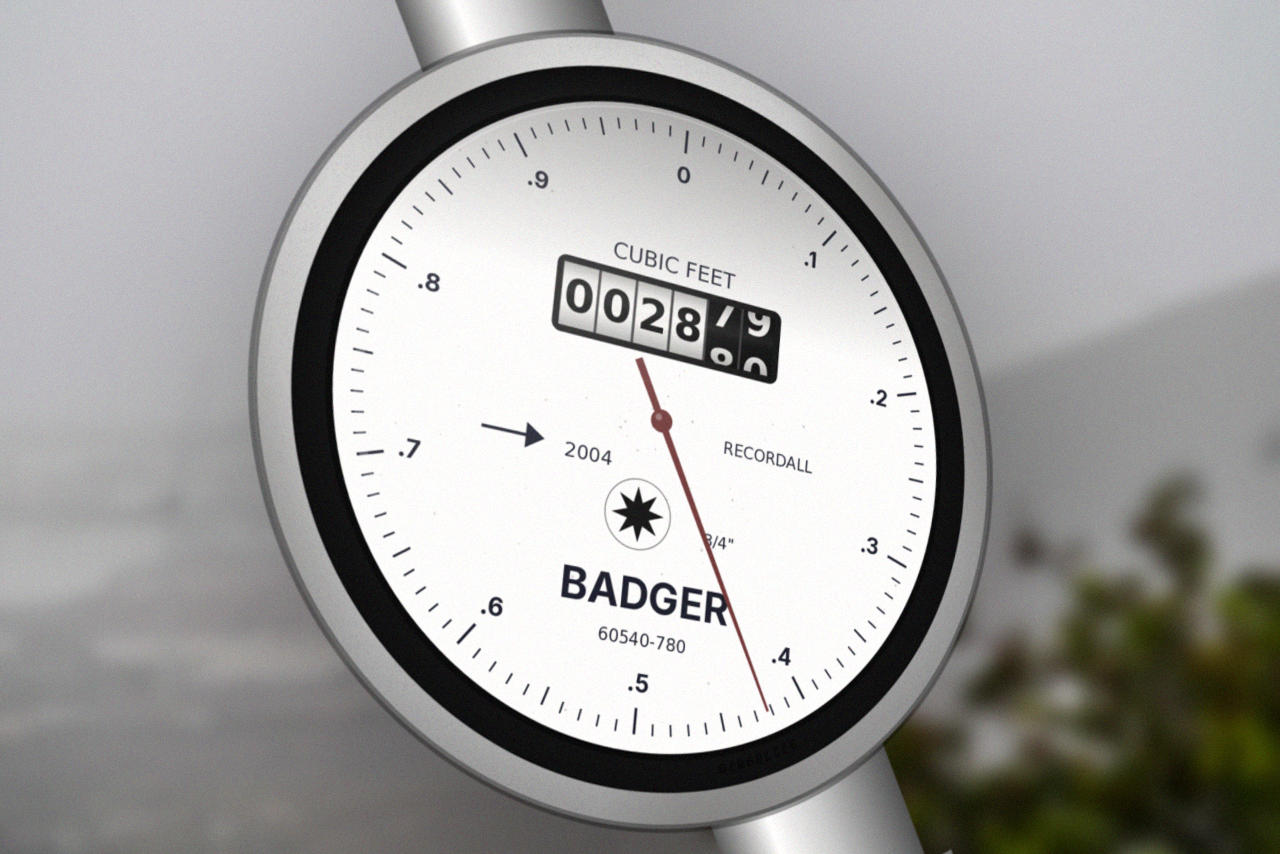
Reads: 2879.42 (ft³)
